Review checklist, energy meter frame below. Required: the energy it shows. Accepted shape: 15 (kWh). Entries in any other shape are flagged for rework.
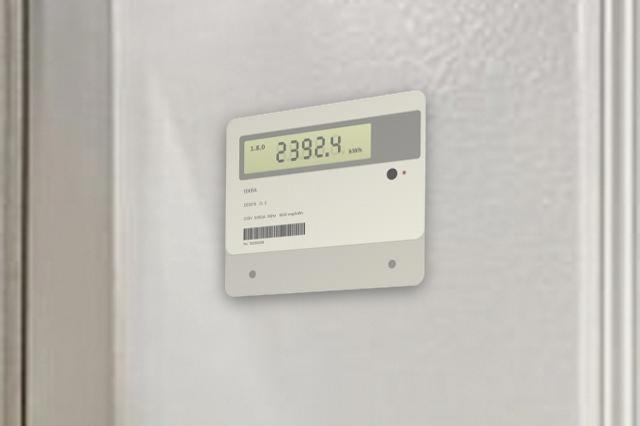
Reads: 2392.4 (kWh)
